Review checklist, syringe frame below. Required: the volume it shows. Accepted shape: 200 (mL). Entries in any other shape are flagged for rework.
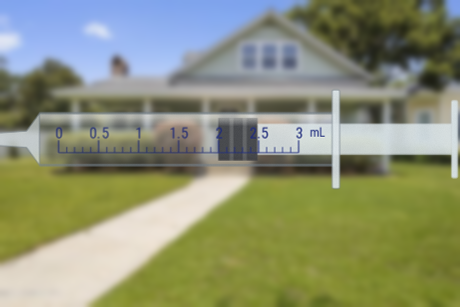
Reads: 2 (mL)
